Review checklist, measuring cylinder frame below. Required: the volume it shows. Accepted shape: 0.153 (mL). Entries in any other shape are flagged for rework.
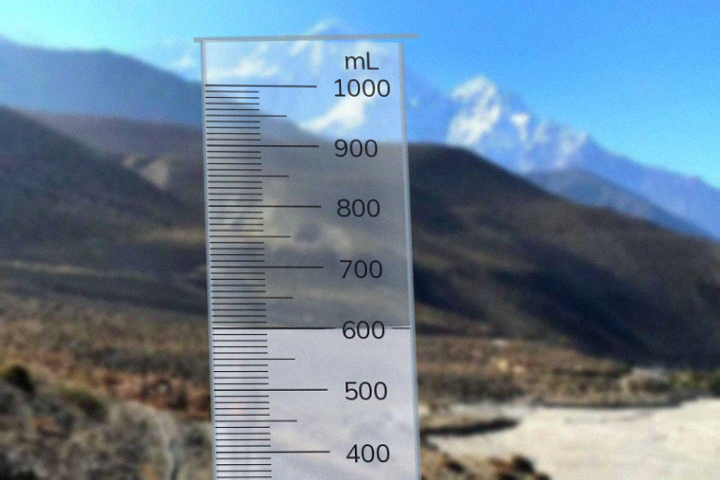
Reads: 600 (mL)
